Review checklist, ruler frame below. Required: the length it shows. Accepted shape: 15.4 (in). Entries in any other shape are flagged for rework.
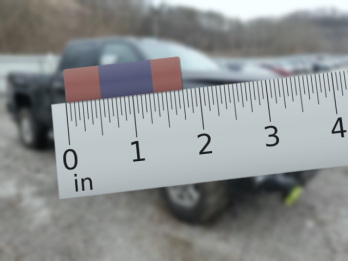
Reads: 1.75 (in)
